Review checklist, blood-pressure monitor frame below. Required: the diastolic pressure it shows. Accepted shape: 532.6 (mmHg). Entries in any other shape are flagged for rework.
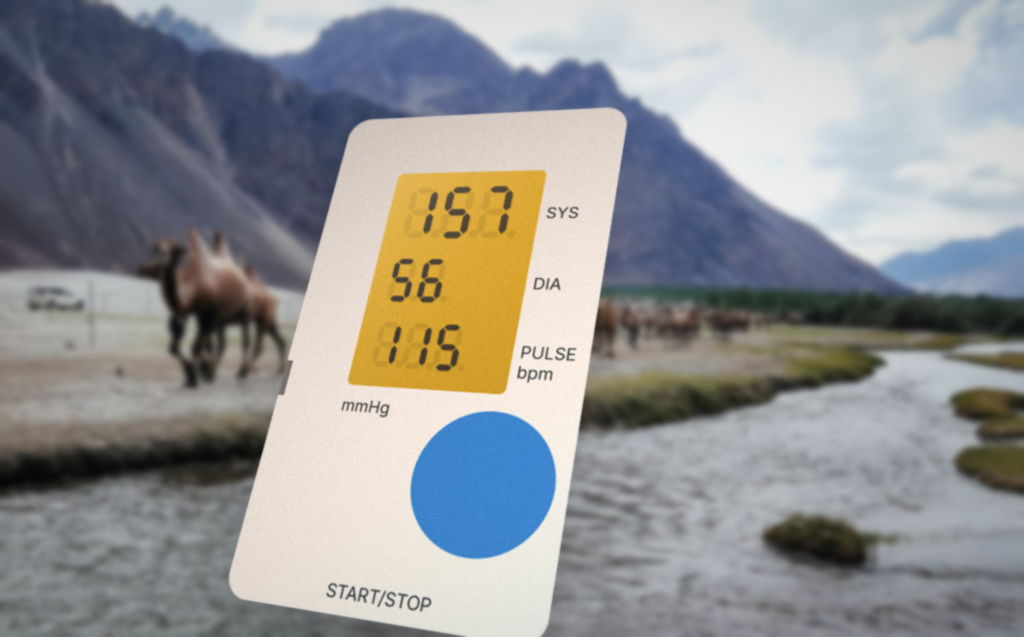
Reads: 56 (mmHg)
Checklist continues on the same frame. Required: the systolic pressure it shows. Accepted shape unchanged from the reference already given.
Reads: 157 (mmHg)
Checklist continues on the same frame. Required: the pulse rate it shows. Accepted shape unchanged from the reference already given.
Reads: 115 (bpm)
